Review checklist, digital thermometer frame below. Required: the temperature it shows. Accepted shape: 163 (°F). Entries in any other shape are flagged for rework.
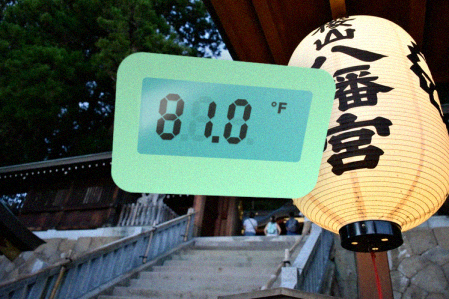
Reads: 81.0 (°F)
